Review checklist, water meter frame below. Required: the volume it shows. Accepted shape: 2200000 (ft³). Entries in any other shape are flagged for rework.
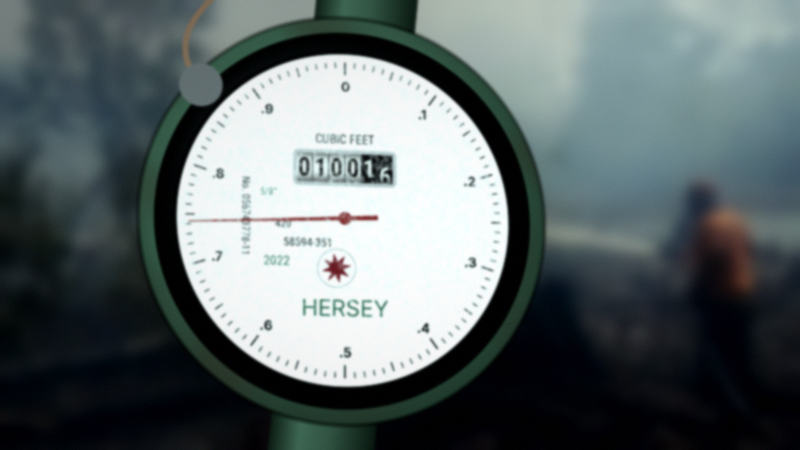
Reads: 10015.74 (ft³)
